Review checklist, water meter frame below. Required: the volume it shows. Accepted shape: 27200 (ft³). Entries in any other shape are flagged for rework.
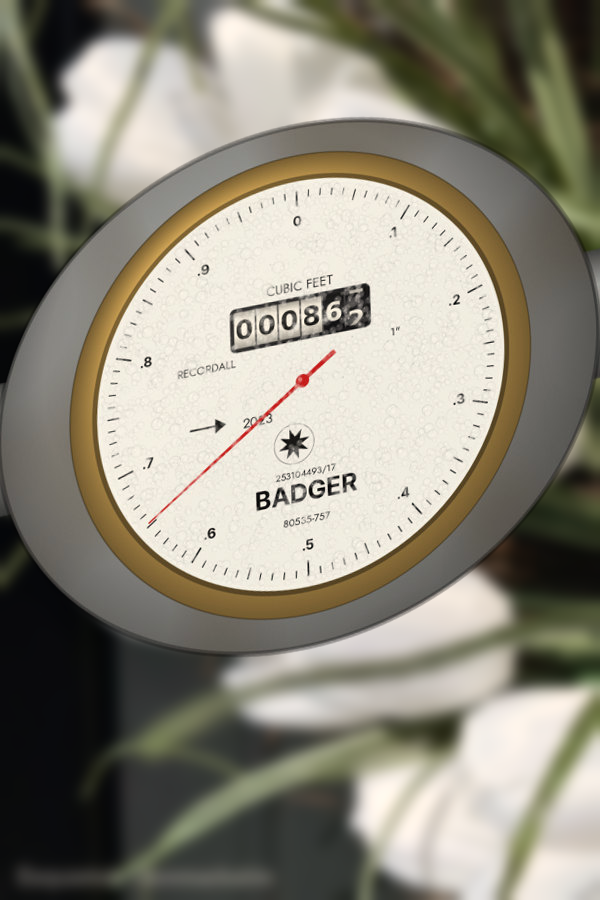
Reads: 861.65 (ft³)
